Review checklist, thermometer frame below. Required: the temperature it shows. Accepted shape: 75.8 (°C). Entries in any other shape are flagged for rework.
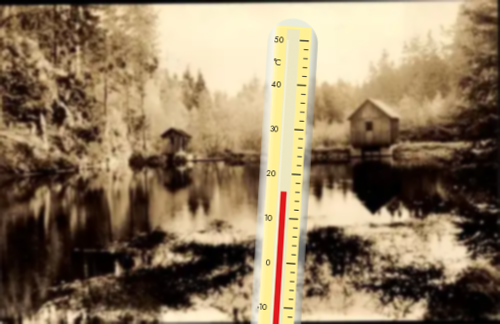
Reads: 16 (°C)
